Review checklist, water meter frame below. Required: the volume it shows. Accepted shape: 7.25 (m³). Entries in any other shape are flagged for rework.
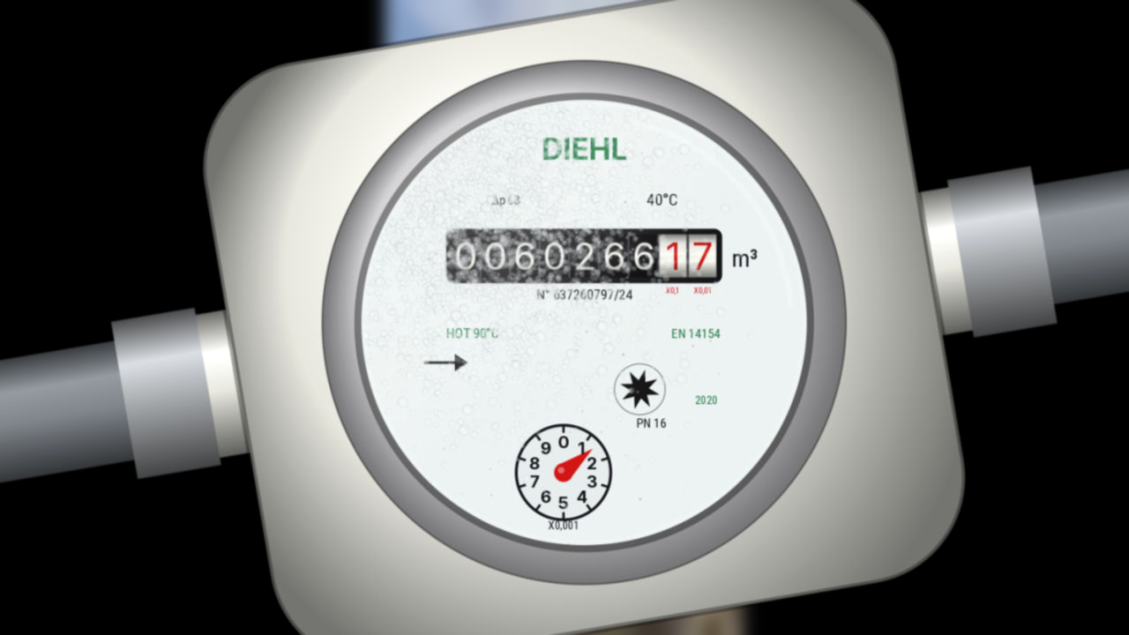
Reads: 60266.171 (m³)
